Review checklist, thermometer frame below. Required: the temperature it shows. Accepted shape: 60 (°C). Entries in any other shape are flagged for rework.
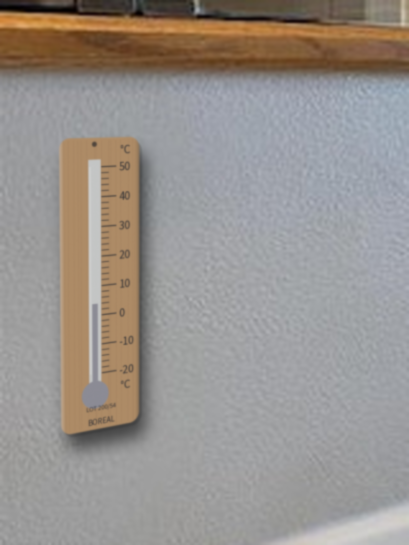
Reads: 4 (°C)
